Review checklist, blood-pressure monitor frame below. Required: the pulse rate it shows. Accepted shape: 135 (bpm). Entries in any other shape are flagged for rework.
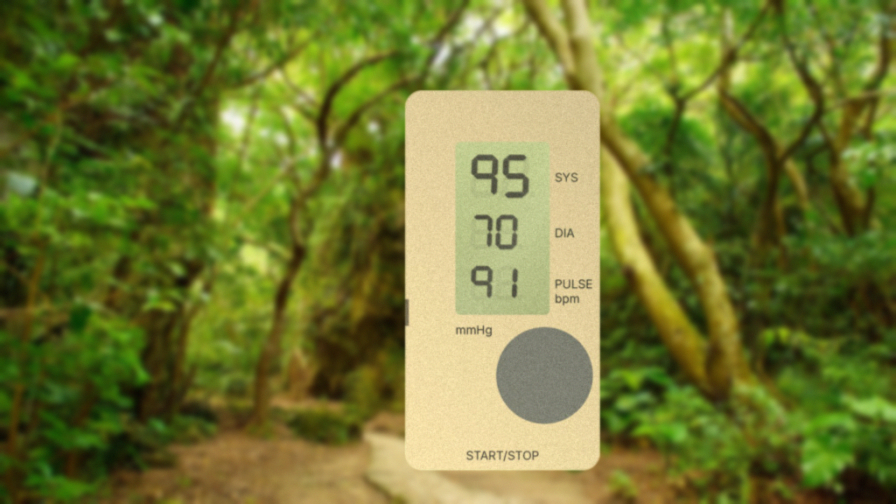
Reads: 91 (bpm)
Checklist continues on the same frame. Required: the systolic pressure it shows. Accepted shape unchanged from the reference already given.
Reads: 95 (mmHg)
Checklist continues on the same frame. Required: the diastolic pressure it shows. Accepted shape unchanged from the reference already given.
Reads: 70 (mmHg)
